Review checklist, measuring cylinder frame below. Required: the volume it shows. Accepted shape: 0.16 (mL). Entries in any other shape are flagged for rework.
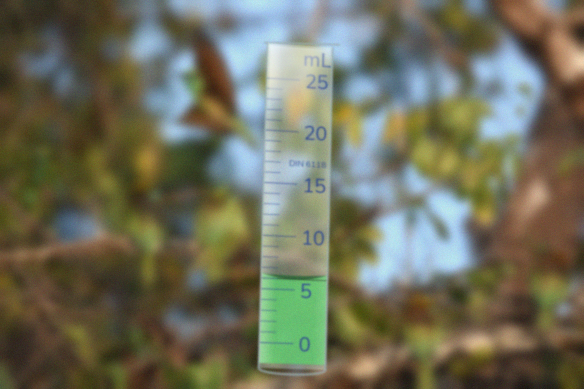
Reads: 6 (mL)
